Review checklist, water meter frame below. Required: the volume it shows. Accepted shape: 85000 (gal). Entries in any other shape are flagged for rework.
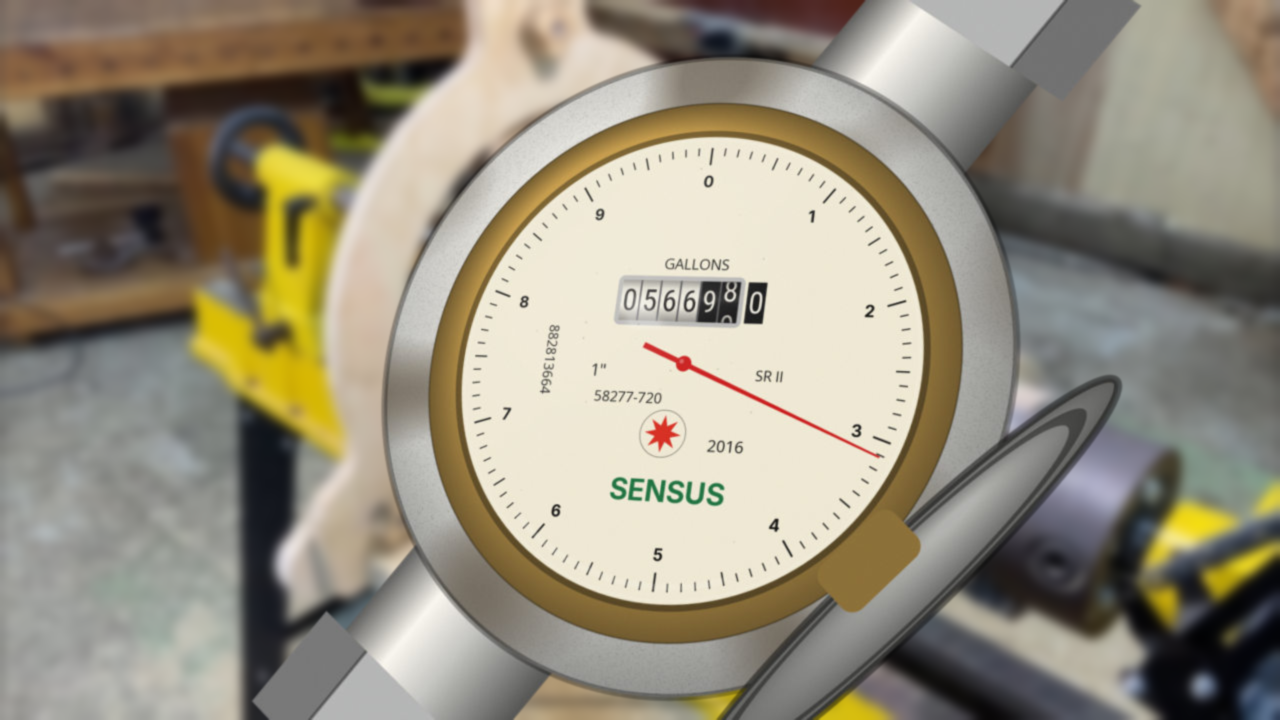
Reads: 566983.1 (gal)
